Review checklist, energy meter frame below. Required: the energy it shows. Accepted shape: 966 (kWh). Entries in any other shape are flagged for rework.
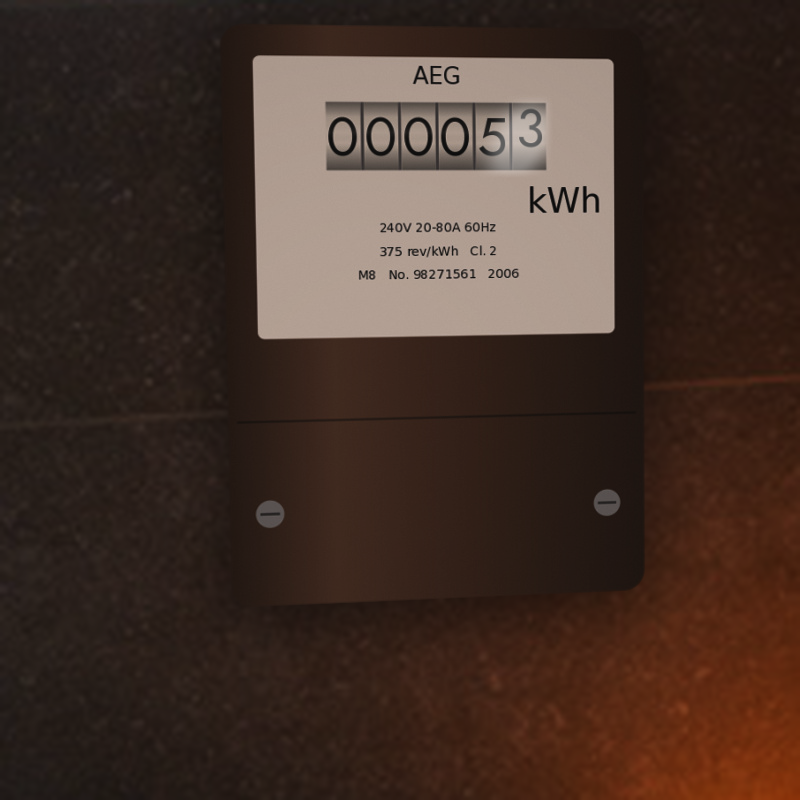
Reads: 53 (kWh)
